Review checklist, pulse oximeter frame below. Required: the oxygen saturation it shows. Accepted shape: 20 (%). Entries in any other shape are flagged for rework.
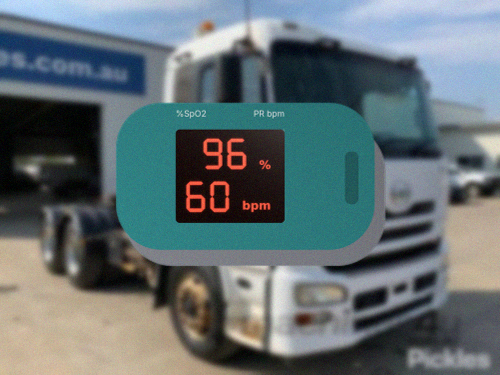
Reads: 96 (%)
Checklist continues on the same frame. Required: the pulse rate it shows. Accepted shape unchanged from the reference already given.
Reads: 60 (bpm)
